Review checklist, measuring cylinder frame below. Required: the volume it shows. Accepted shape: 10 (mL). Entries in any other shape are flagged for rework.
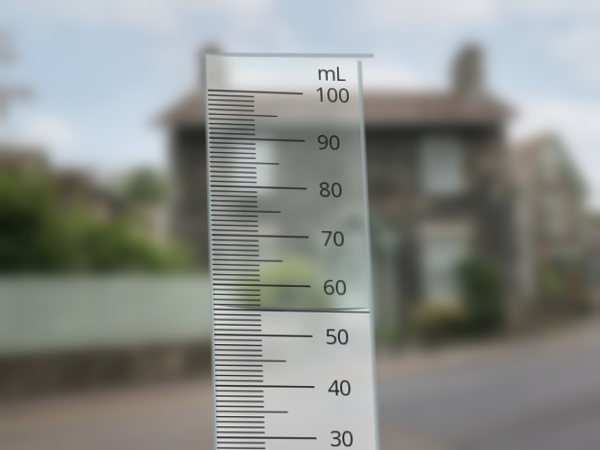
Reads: 55 (mL)
